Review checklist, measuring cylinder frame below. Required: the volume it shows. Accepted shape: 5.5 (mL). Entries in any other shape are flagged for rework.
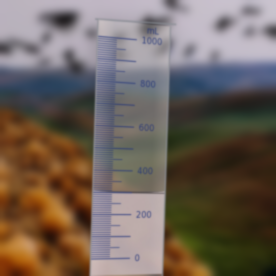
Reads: 300 (mL)
